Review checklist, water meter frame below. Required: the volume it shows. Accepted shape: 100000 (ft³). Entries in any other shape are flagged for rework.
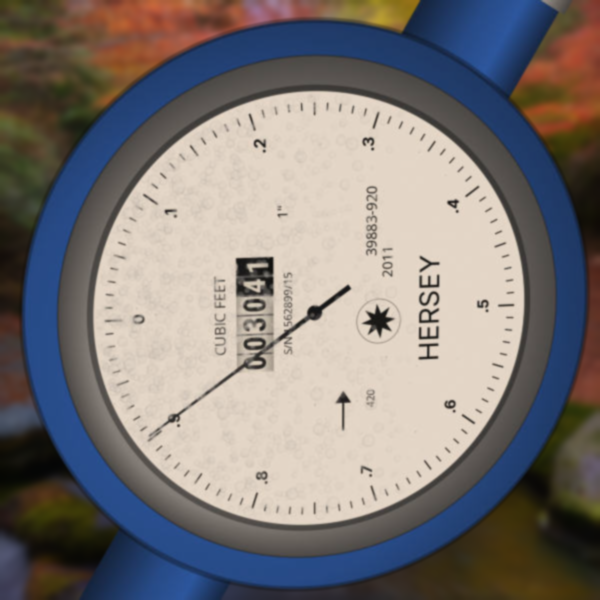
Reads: 3040.90 (ft³)
